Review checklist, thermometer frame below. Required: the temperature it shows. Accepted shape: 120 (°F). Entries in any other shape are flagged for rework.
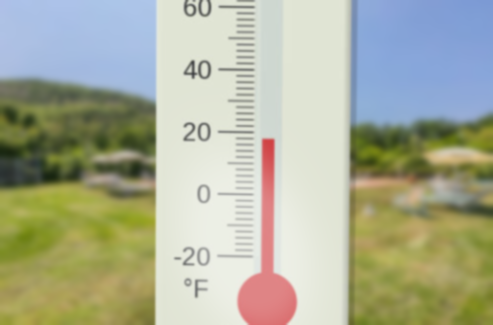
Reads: 18 (°F)
